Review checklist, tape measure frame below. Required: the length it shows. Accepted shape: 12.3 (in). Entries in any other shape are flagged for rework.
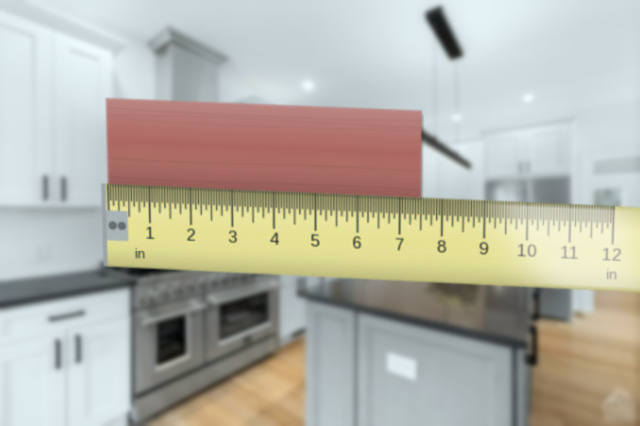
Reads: 7.5 (in)
